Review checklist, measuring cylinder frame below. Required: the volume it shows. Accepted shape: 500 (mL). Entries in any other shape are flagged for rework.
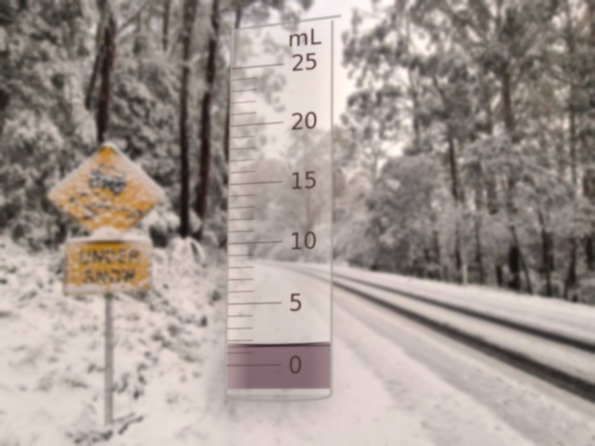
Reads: 1.5 (mL)
